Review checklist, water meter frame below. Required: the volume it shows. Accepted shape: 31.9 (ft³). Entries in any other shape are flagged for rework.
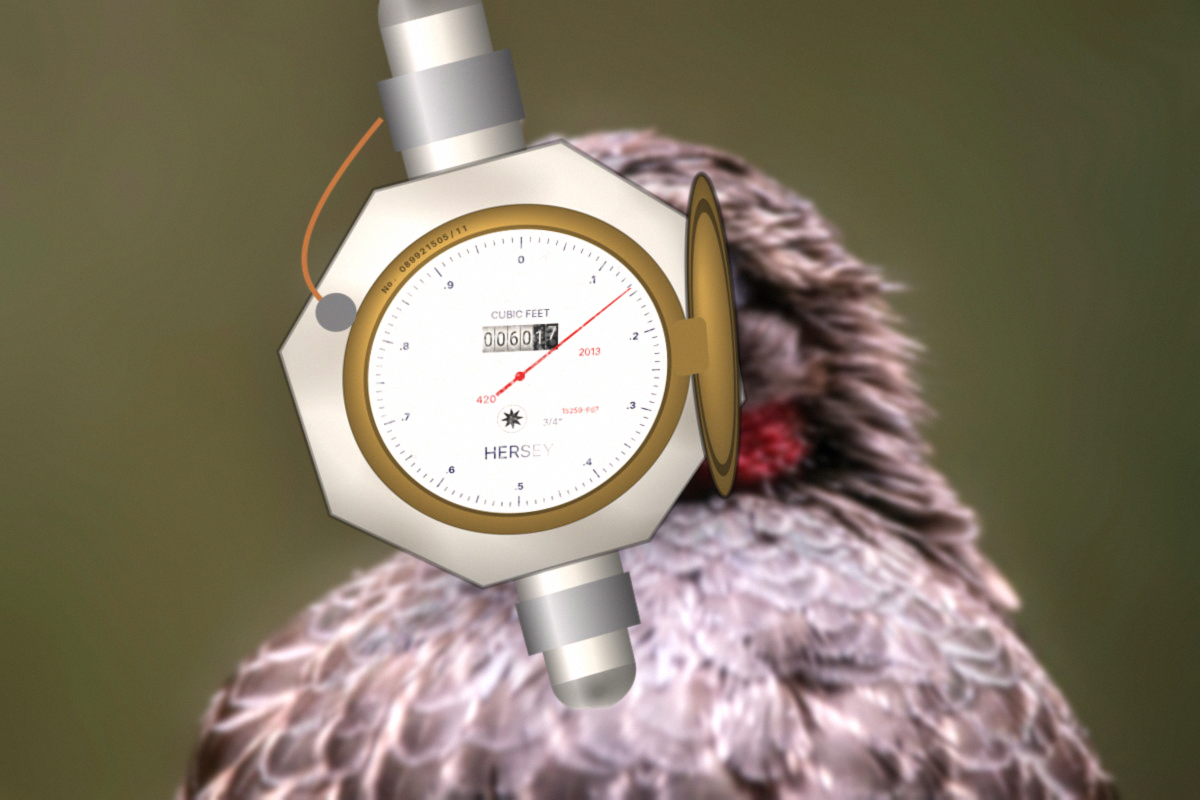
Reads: 6017.14 (ft³)
